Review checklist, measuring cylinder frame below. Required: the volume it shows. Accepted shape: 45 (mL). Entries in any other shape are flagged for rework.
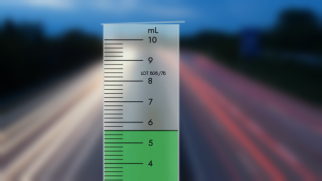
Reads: 5.6 (mL)
